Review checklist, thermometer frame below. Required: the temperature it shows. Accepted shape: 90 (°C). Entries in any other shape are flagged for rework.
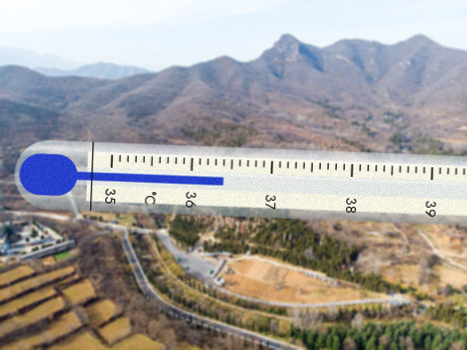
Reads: 36.4 (°C)
